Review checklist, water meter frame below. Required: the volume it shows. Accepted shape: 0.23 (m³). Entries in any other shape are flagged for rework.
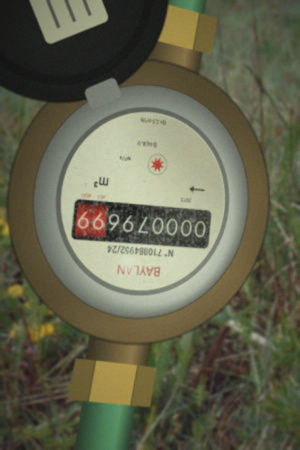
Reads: 796.99 (m³)
